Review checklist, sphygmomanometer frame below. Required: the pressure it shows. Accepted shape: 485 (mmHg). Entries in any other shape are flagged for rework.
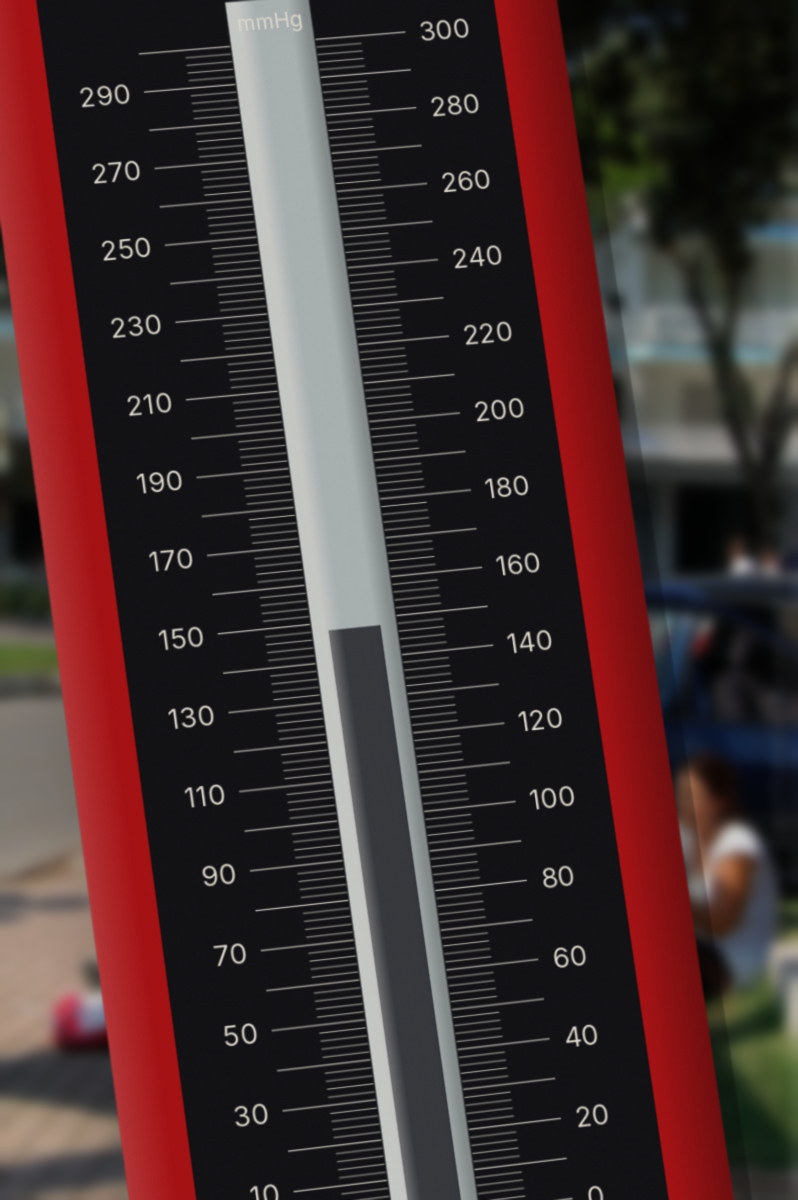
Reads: 148 (mmHg)
